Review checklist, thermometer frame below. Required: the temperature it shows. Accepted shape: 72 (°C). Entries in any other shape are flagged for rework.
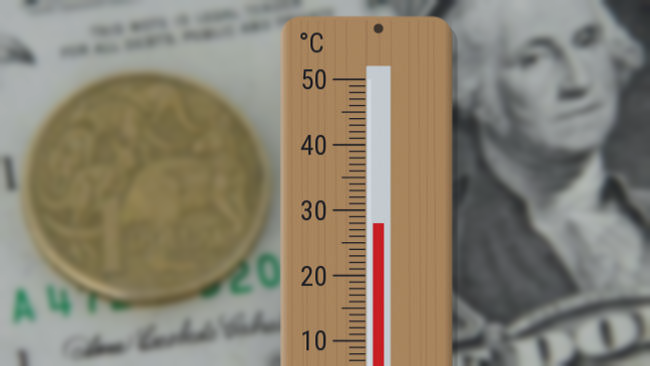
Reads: 28 (°C)
